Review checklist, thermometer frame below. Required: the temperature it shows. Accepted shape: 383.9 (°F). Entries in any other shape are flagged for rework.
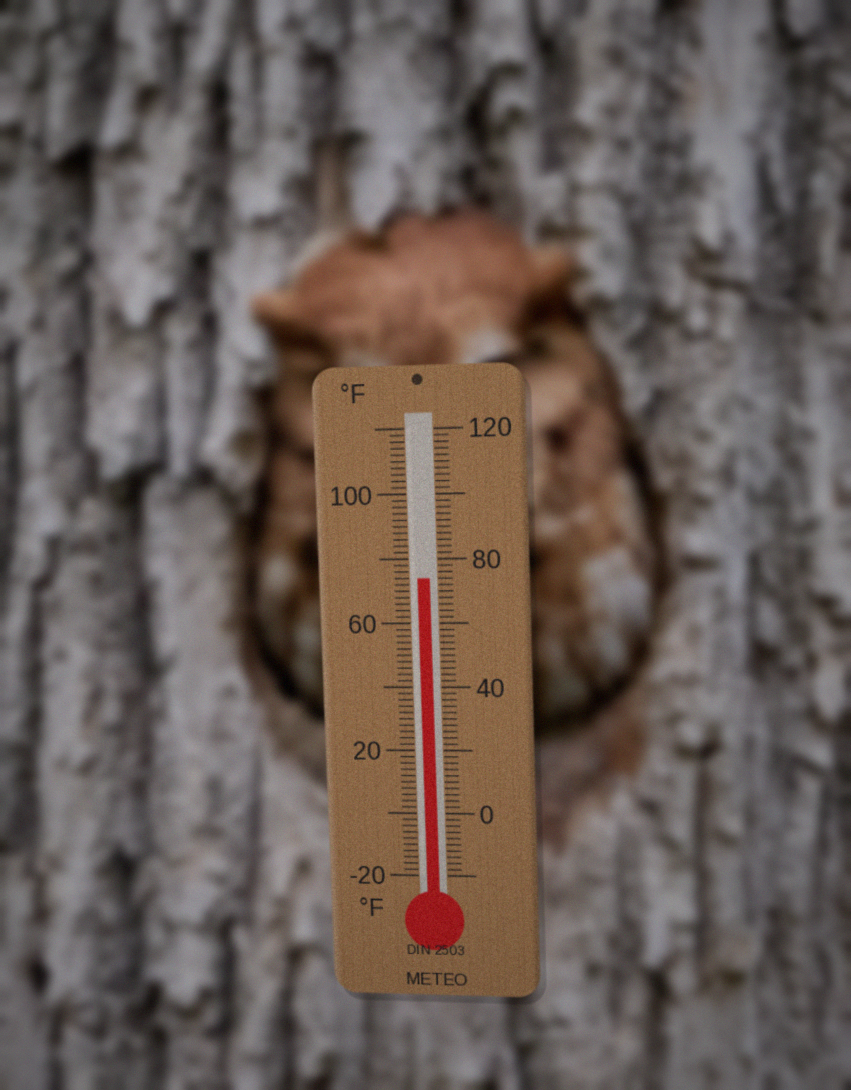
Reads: 74 (°F)
